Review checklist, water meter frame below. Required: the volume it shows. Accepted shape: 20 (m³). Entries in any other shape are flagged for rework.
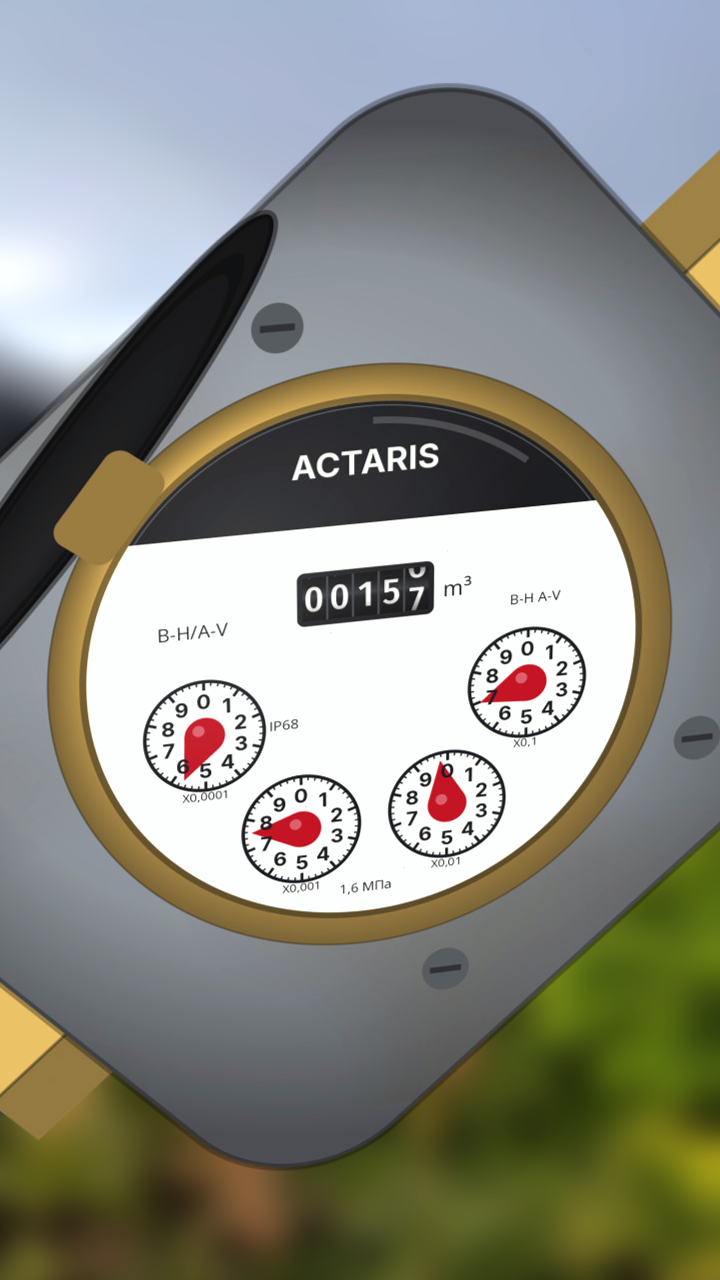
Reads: 156.6975 (m³)
